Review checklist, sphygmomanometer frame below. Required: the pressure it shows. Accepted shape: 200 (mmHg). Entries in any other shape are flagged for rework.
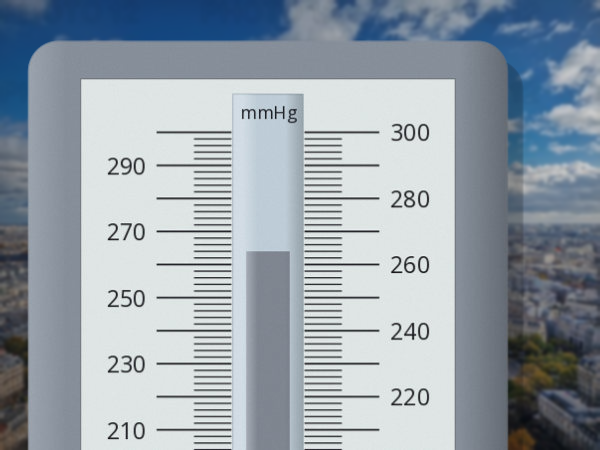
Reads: 264 (mmHg)
